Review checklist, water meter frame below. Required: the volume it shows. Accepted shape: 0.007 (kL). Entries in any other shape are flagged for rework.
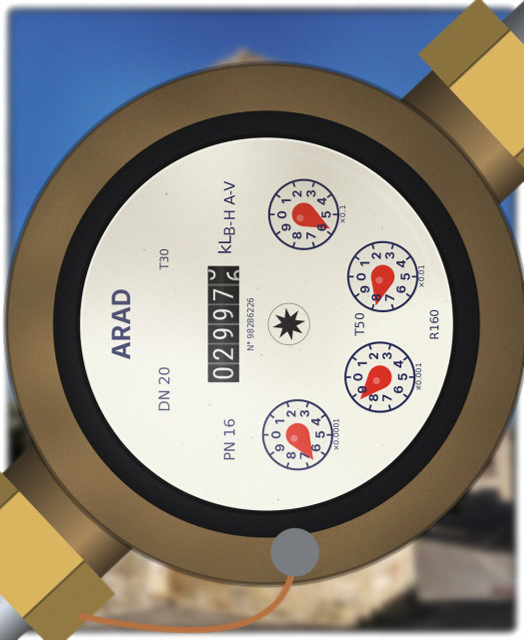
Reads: 29975.5786 (kL)
